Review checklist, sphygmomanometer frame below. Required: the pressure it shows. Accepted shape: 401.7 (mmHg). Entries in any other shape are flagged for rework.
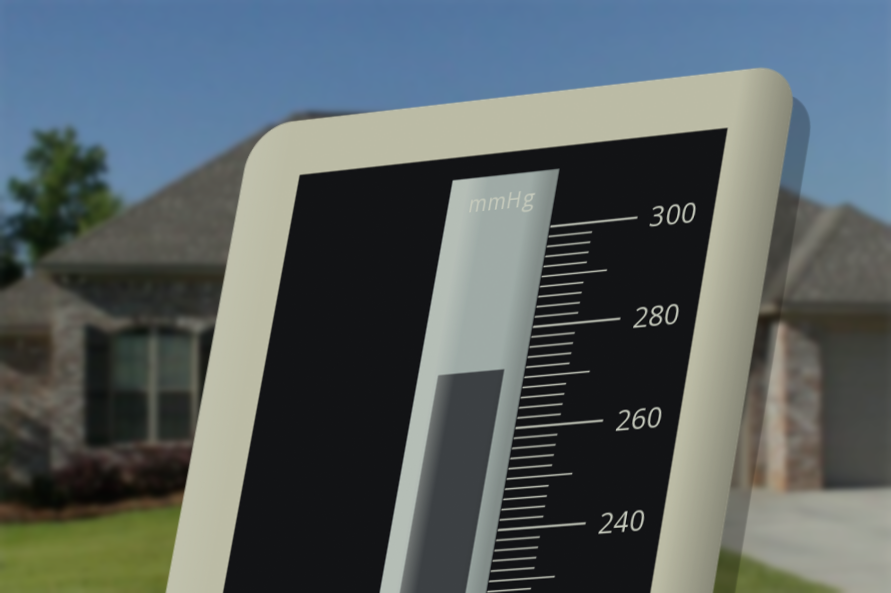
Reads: 272 (mmHg)
